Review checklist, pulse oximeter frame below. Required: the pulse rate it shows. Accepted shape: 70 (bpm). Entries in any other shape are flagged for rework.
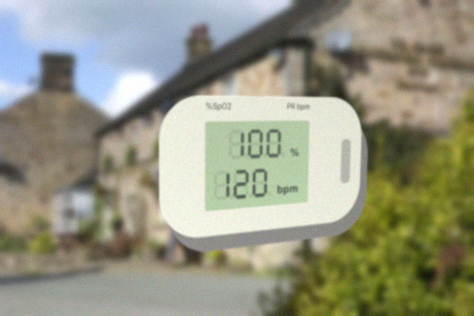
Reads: 120 (bpm)
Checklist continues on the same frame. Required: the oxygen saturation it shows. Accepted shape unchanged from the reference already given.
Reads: 100 (%)
